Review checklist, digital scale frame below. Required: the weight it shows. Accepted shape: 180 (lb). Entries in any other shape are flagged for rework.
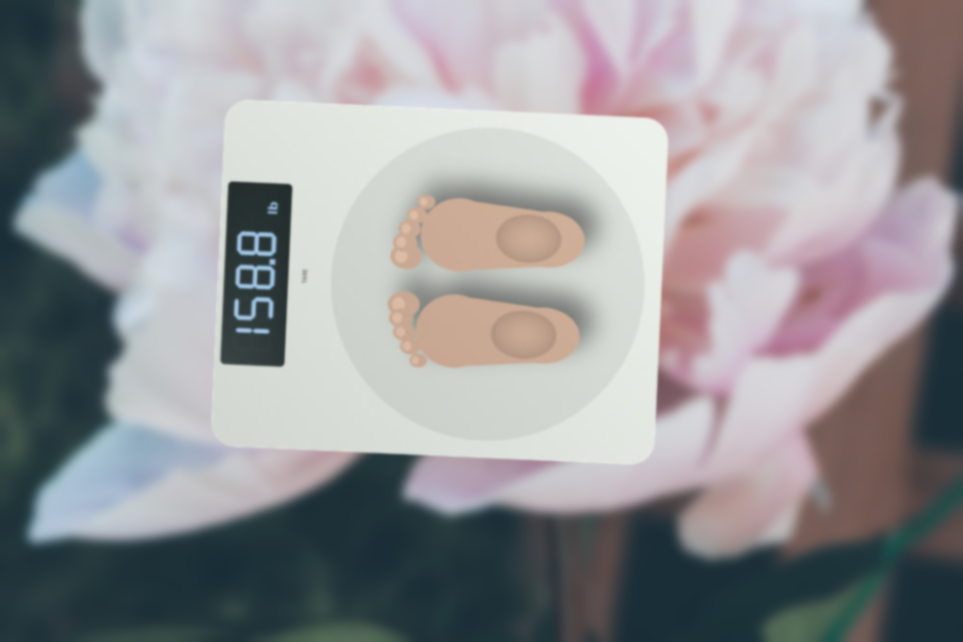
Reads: 158.8 (lb)
